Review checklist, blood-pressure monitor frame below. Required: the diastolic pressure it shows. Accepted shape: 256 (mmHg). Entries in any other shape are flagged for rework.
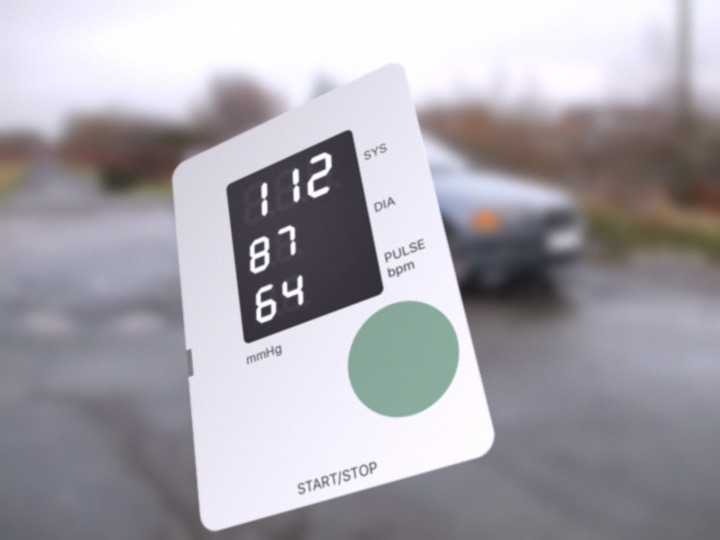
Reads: 87 (mmHg)
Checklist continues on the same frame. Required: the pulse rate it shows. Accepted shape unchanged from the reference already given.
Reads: 64 (bpm)
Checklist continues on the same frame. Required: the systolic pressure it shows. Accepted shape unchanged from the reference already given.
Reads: 112 (mmHg)
